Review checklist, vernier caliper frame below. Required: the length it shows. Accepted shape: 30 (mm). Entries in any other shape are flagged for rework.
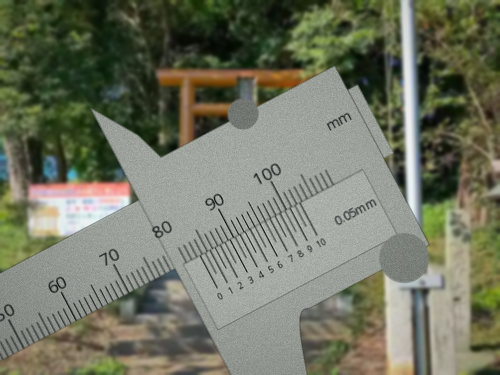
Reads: 83.6 (mm)
